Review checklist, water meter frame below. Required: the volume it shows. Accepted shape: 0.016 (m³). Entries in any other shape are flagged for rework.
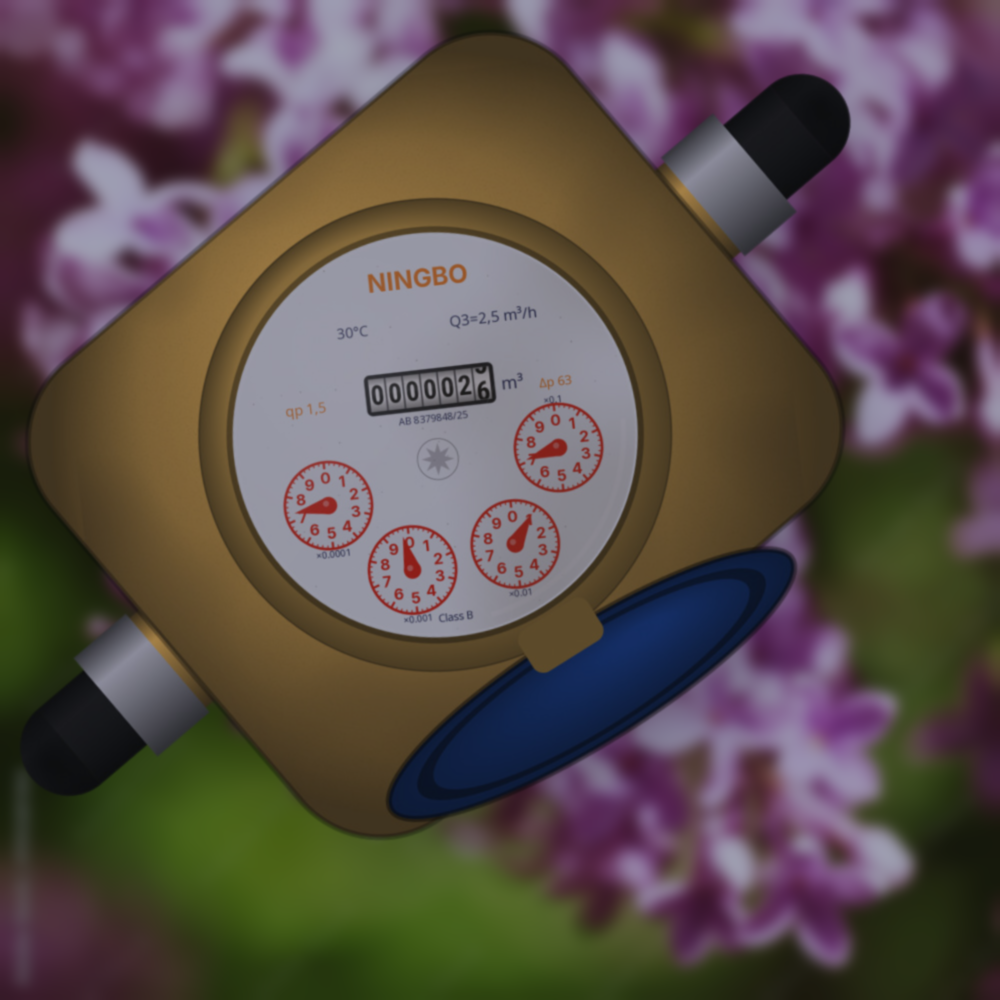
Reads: 25.7097 (m³)
